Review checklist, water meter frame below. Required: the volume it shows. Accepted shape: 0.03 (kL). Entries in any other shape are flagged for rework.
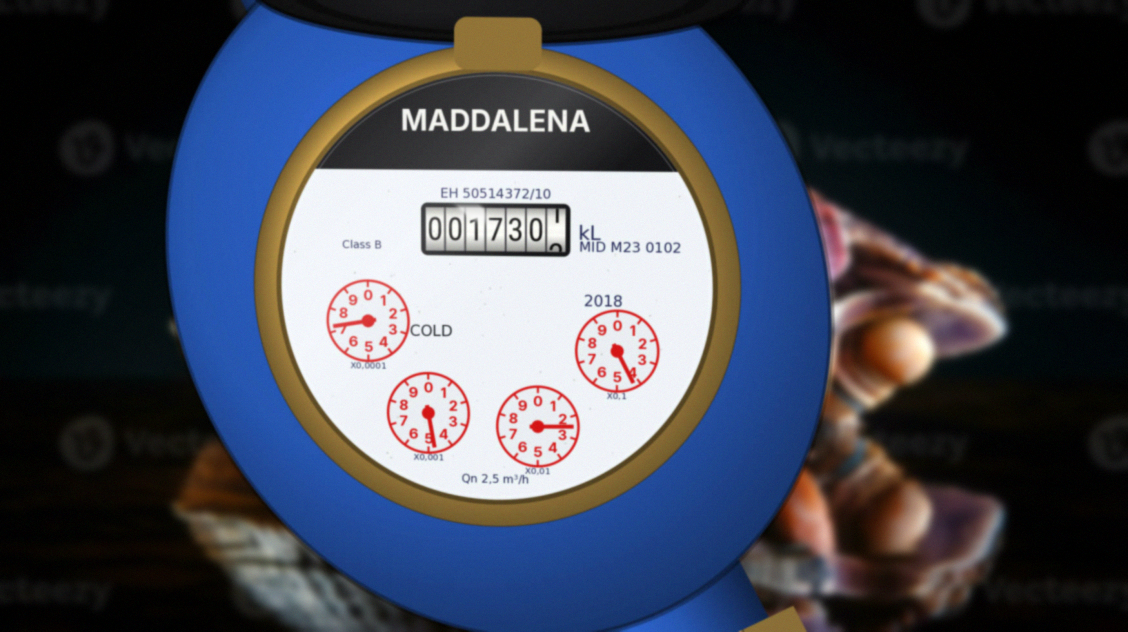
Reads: 17301.4247 (kL)
